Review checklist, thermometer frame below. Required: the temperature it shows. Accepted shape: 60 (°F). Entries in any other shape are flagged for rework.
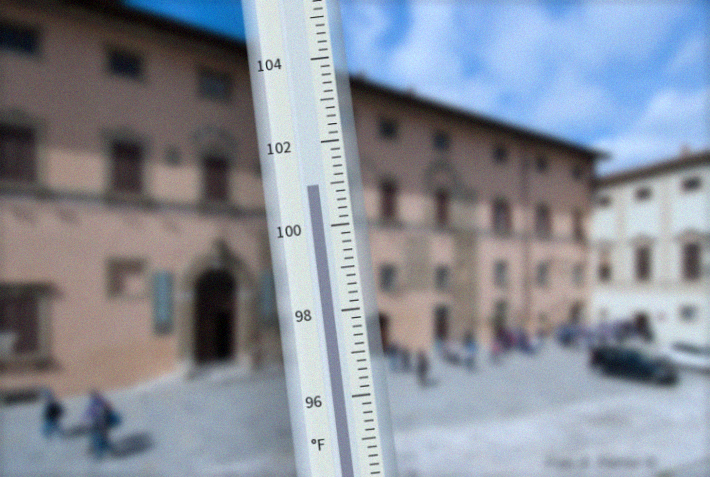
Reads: 101 (°F)
